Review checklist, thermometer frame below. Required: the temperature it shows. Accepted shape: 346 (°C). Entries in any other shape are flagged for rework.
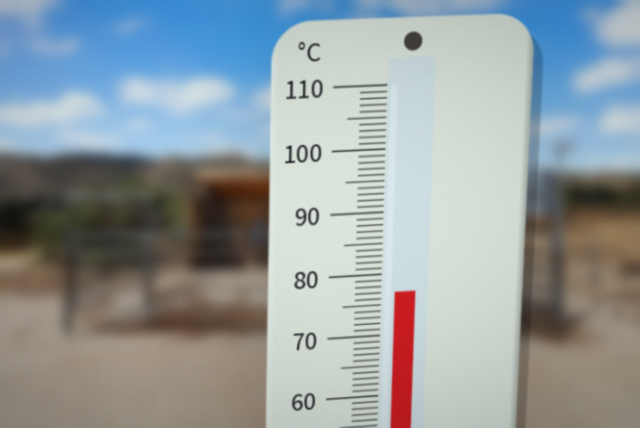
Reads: 77 (°C)
